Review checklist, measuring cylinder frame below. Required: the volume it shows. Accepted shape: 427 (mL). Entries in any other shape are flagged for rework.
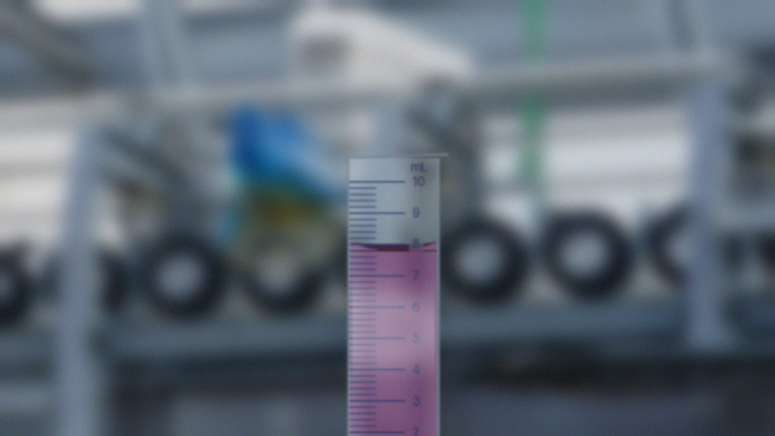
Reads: 7.8 (mL)
